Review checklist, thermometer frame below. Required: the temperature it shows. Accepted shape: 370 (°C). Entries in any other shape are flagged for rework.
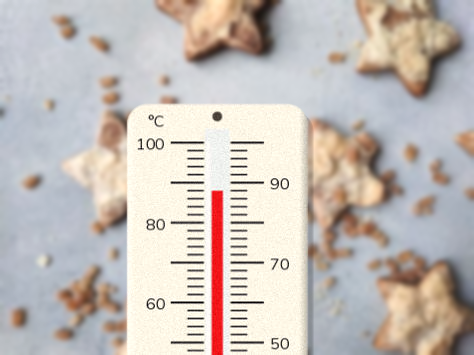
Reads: 88 (°C)
